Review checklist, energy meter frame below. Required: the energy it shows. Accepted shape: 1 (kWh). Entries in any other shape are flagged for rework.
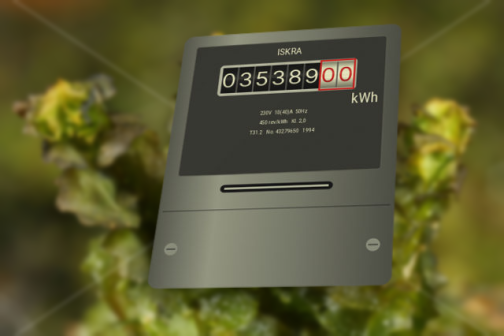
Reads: 35389.00 (kWh)
